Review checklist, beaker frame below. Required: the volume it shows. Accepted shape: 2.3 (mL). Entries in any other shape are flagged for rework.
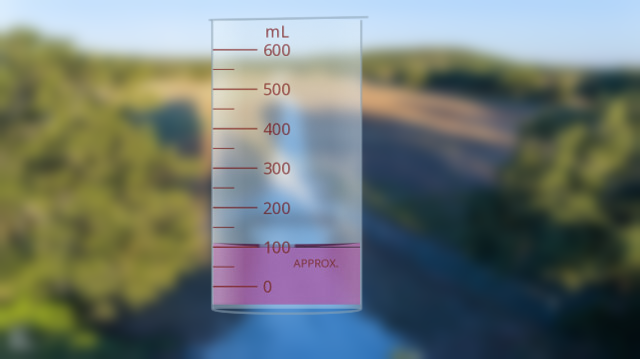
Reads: 100 (mL)
